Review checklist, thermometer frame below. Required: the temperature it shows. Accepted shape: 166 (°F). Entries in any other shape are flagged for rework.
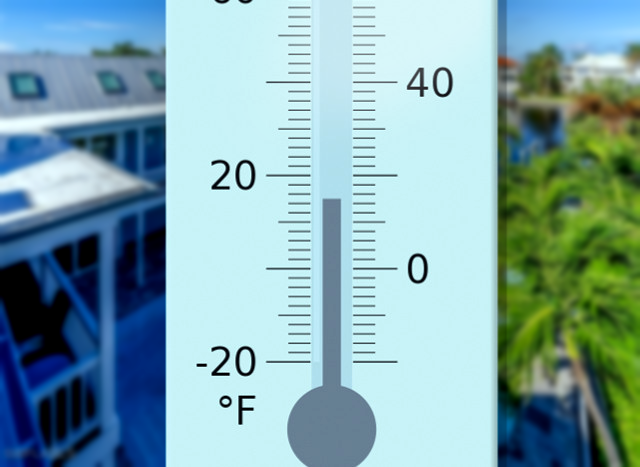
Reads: 15 (°F)
